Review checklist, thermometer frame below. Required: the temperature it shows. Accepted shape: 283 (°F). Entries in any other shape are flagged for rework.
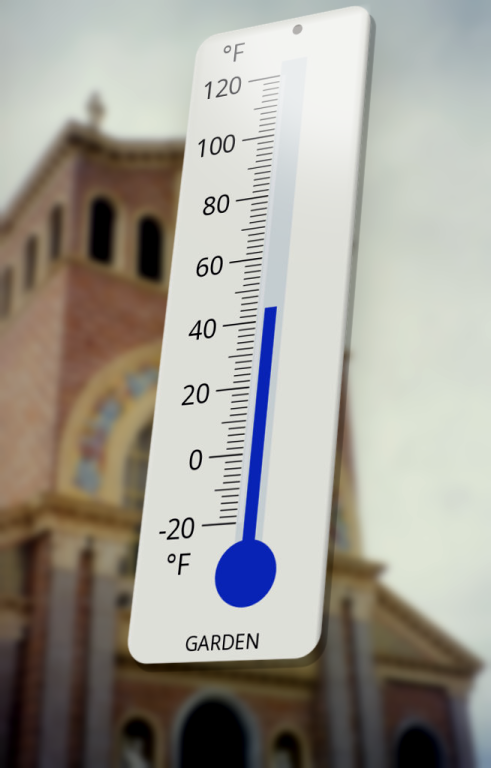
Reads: 44 (°F)
